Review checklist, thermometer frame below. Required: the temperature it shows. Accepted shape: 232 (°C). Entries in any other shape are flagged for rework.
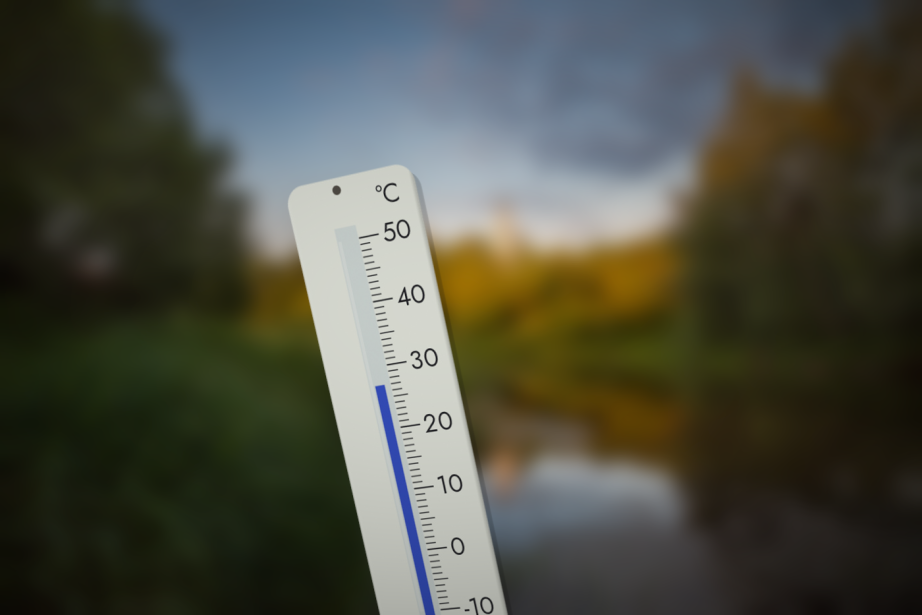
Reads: 27 (°C)
